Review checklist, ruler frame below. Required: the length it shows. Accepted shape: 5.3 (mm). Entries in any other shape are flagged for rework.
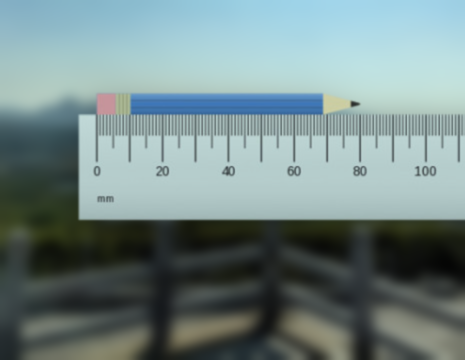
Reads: 80 (mm)
